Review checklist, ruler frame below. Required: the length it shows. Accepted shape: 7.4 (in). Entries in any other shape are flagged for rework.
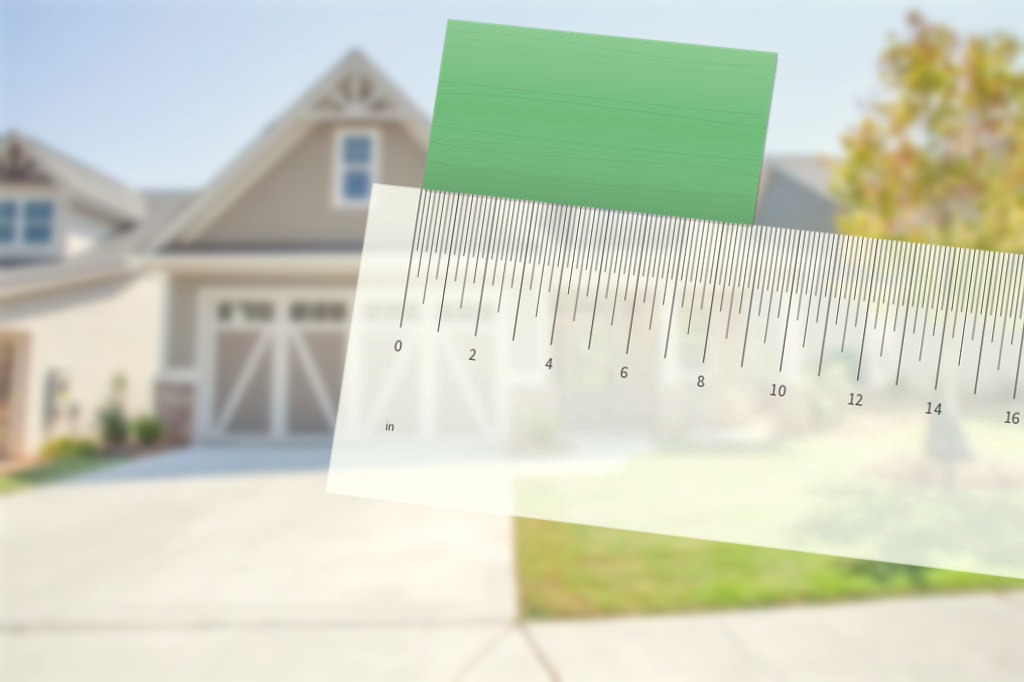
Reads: 8.75 (in)
